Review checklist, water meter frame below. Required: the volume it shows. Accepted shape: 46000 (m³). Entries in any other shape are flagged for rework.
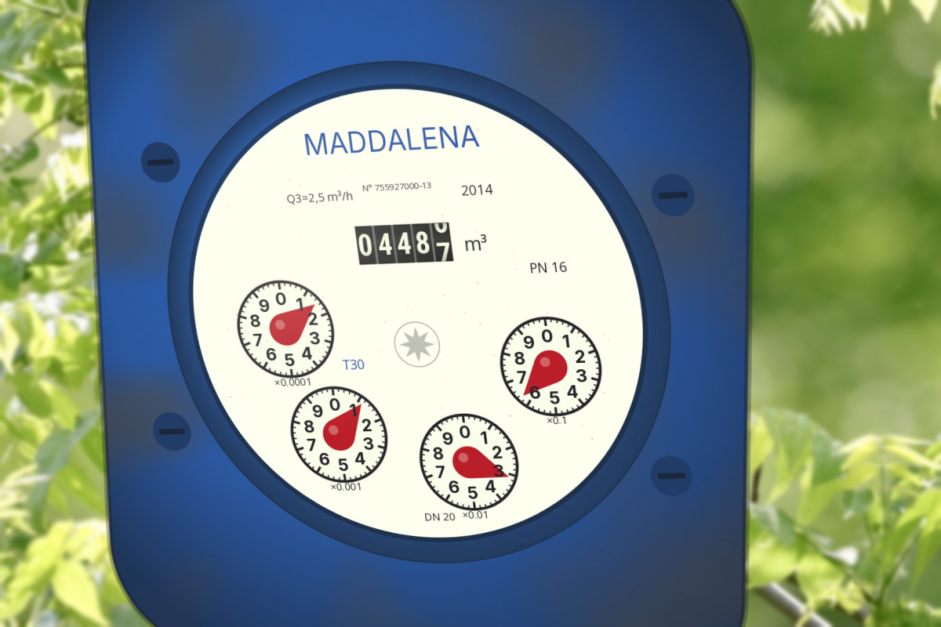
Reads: 4486.6311 (m³)
